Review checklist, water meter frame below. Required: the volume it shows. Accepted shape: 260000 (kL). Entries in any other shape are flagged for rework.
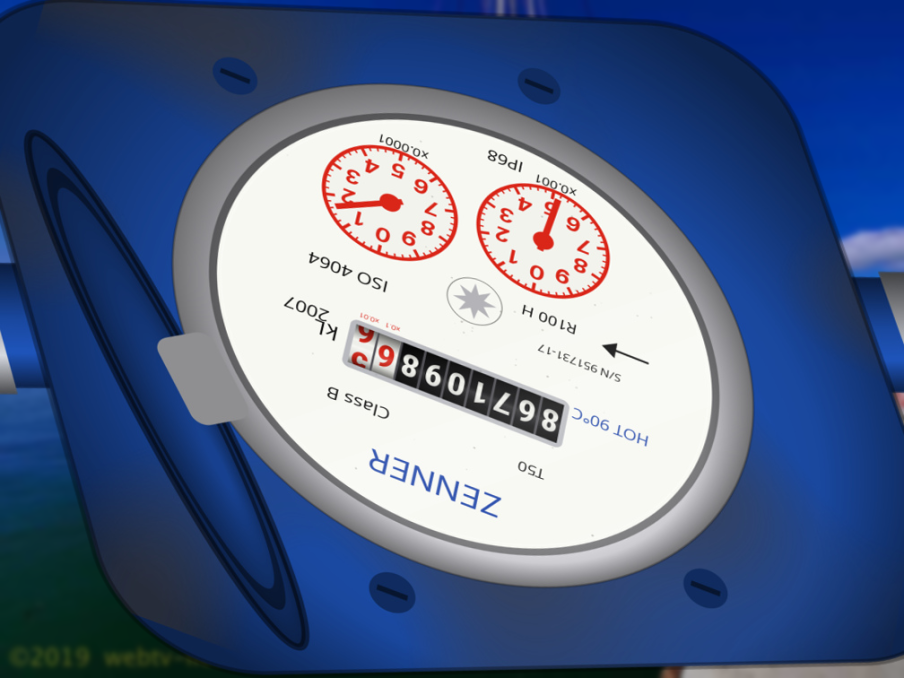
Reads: 8671098.6551 (kL)
